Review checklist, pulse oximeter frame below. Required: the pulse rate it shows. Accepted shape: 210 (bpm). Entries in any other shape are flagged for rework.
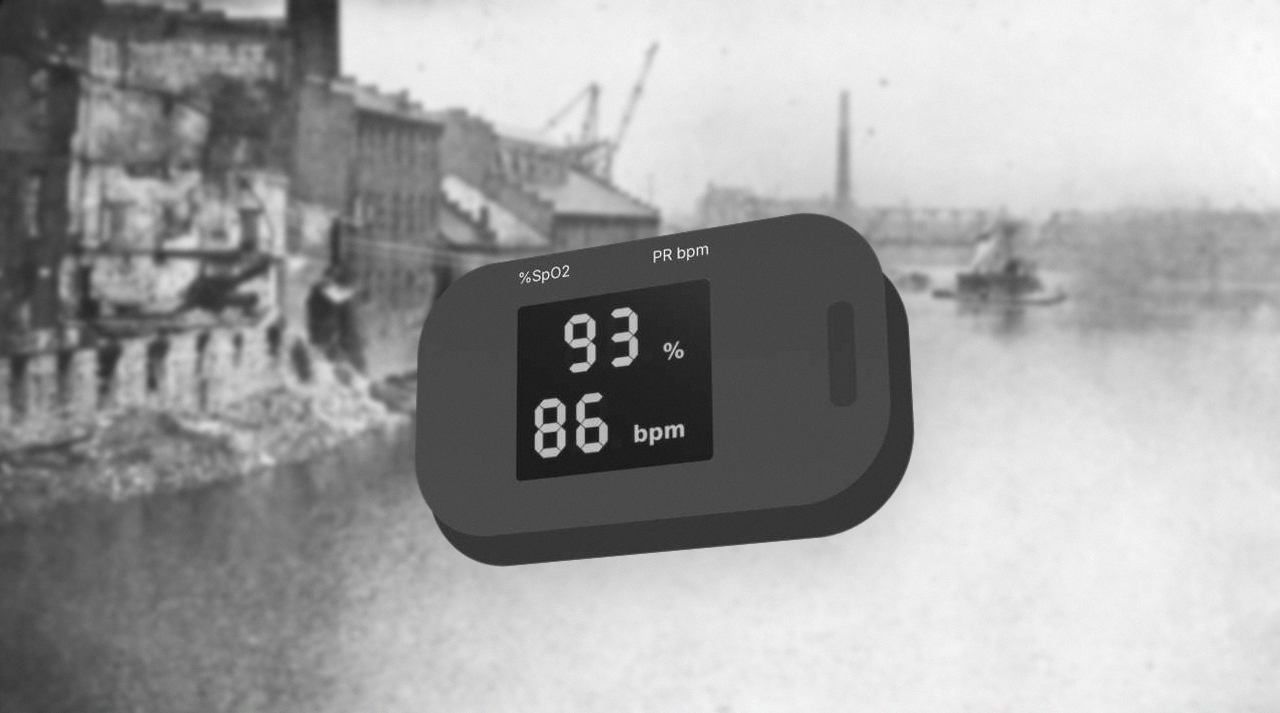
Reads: 86 (bpm)
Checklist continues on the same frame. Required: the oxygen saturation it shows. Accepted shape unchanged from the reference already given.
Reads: 93 (%)
